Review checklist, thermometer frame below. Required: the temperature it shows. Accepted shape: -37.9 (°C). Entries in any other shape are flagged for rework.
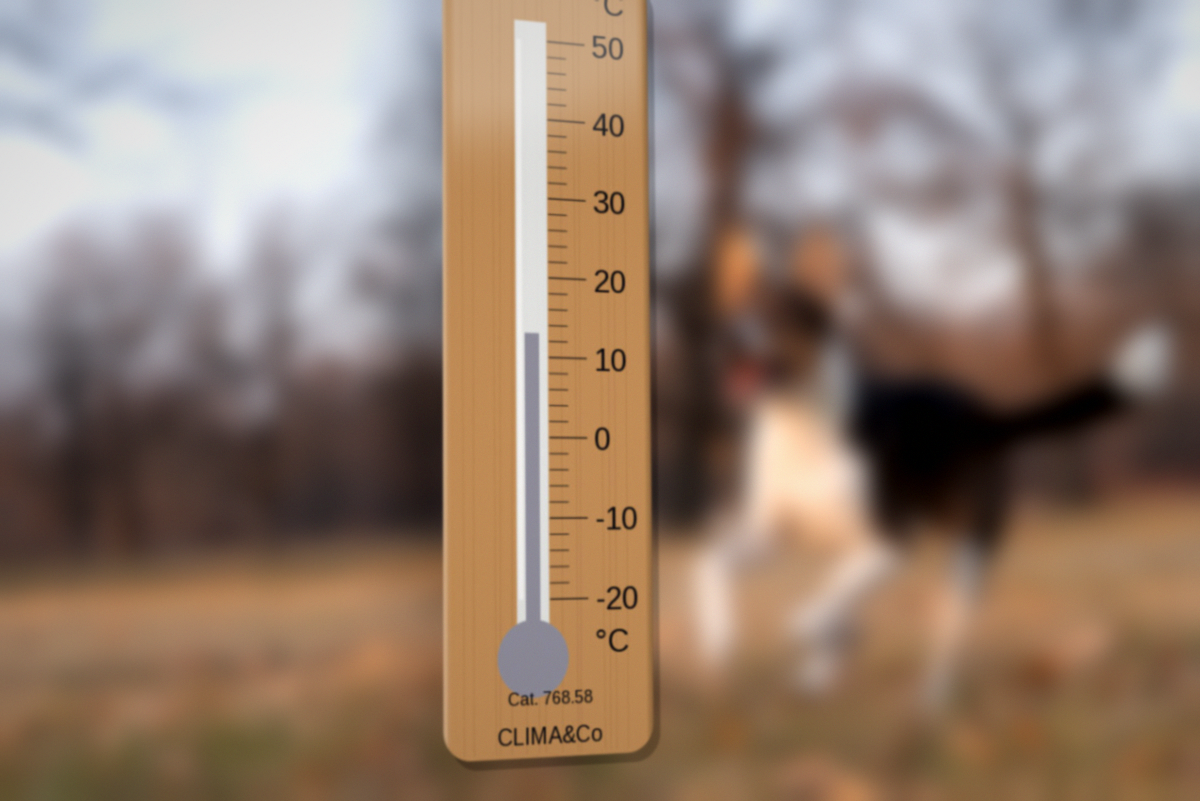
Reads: 13 (°C)
